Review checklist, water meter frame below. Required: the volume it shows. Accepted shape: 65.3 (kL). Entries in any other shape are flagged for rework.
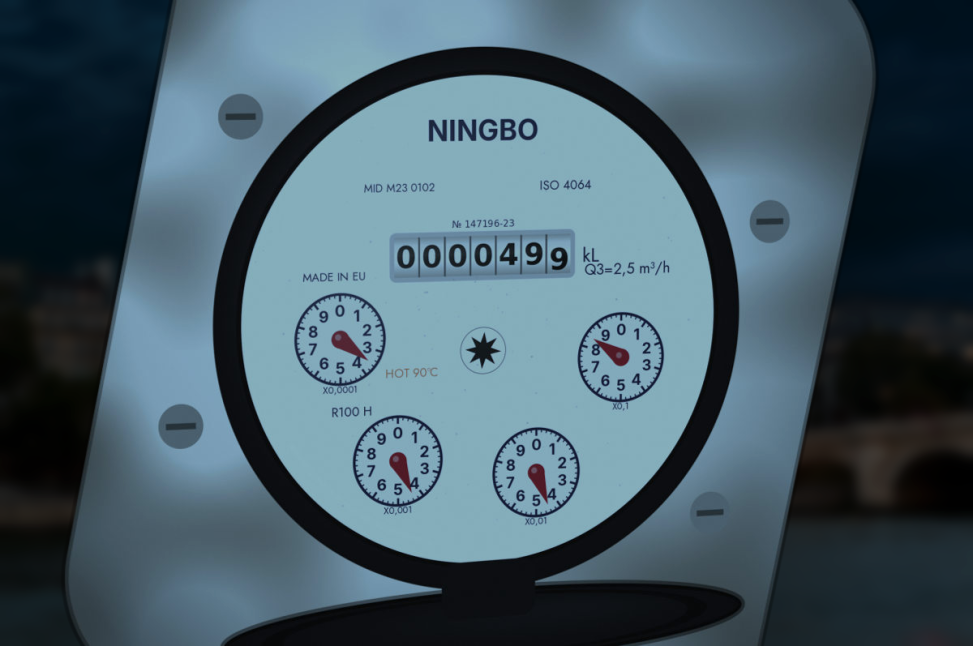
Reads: 498.8443 (kL)
